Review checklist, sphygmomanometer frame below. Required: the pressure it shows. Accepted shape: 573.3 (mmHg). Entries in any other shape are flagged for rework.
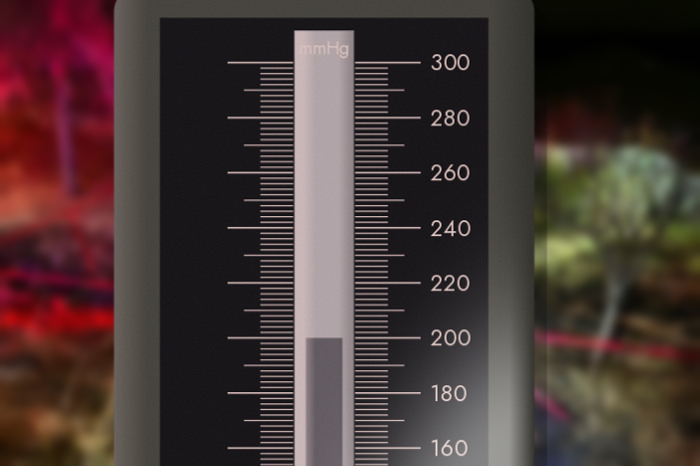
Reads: 200 (mmHg)
